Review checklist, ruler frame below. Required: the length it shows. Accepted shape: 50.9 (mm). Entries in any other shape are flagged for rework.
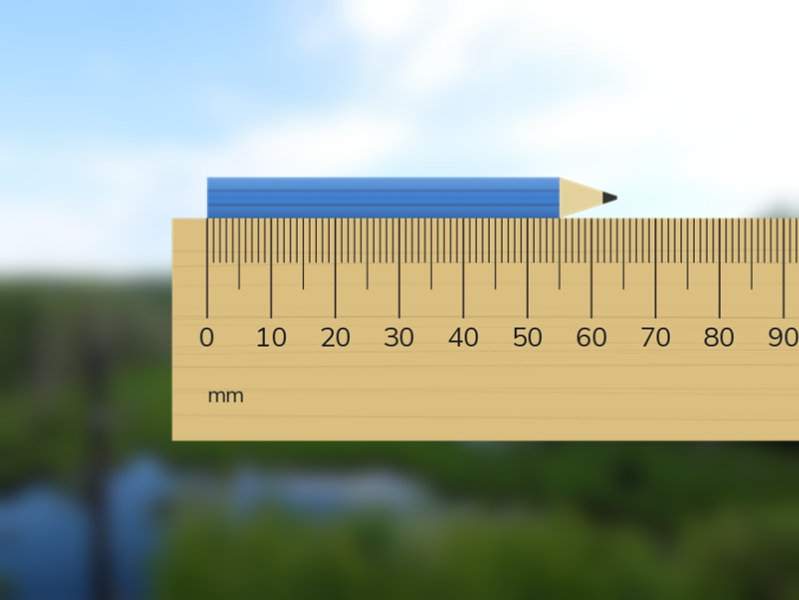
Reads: 64 (mm)
